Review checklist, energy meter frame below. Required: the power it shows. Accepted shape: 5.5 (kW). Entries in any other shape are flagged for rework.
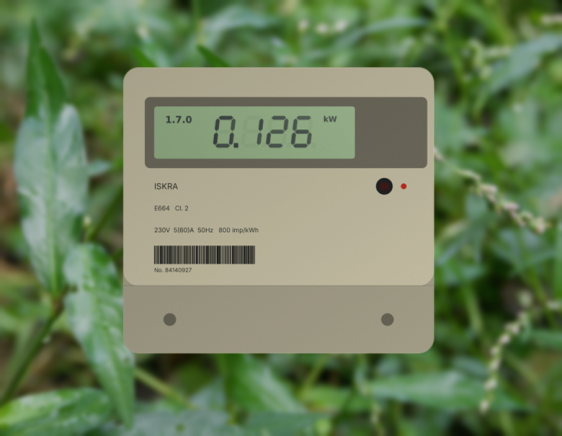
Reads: 0.126 (kW)
